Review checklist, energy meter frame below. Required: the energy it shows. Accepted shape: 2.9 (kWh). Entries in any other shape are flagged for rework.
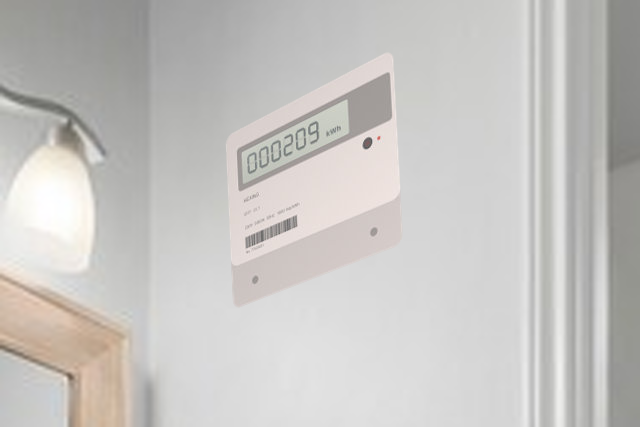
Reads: 209 (kWh)
